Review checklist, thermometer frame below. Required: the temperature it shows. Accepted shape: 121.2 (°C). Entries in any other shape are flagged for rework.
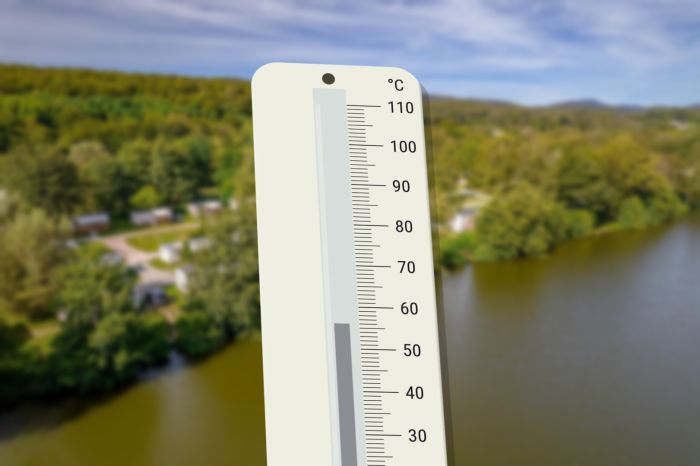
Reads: 56 (°C)
